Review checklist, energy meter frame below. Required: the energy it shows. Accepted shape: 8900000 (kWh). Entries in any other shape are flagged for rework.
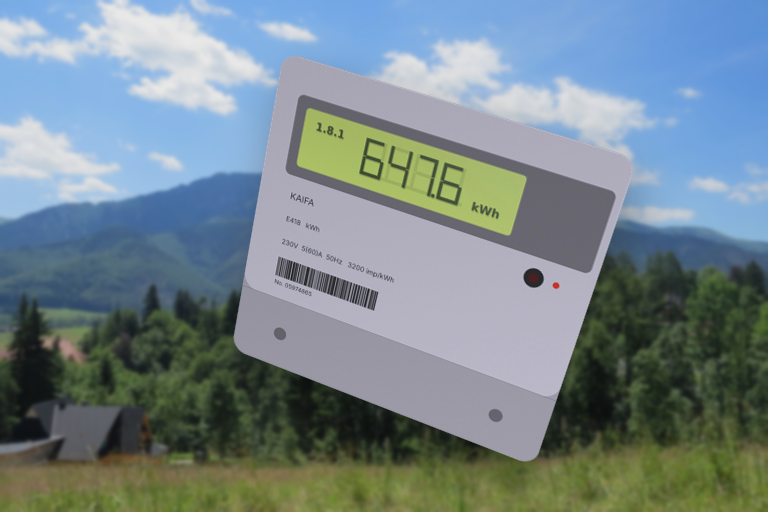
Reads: 647.6 (kWh)
